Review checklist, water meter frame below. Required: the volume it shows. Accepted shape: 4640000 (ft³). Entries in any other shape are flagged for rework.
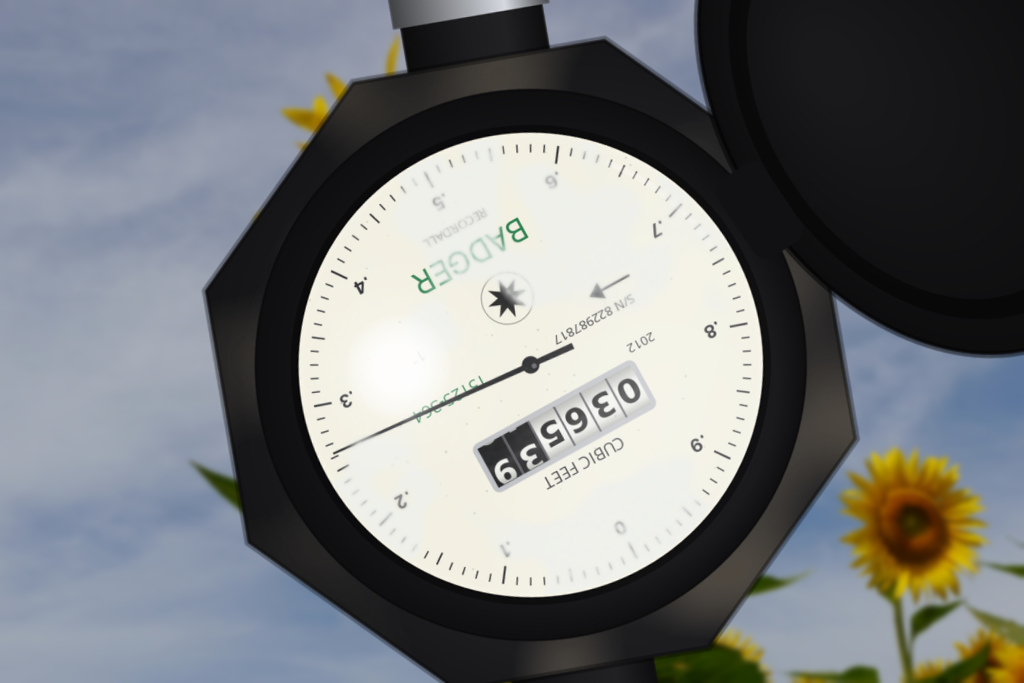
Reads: 36539.26 (ft³)
